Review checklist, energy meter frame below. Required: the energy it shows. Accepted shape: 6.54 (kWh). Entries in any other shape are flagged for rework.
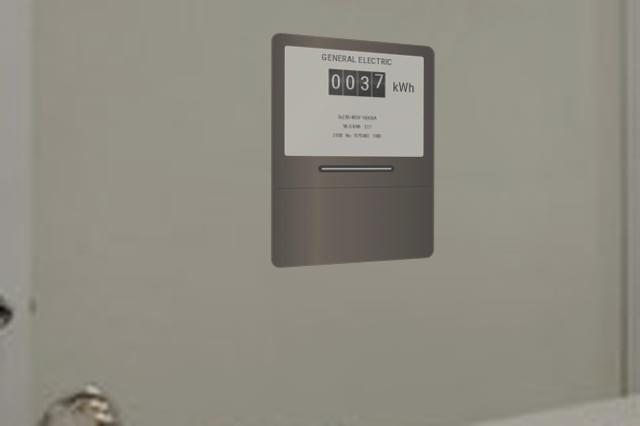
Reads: 37 (kWh)
